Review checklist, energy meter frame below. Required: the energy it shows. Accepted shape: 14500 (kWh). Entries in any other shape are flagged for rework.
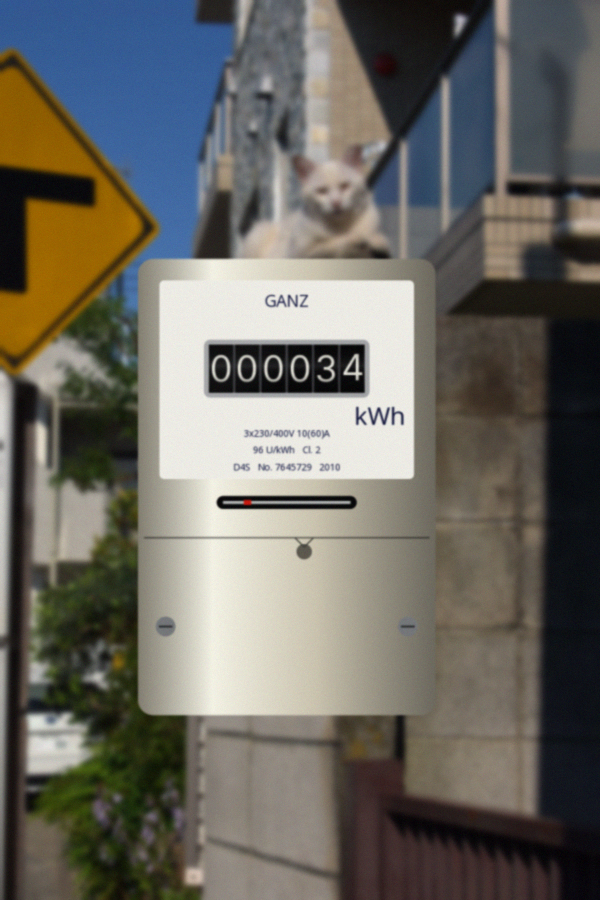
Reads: 34 (kWh)
